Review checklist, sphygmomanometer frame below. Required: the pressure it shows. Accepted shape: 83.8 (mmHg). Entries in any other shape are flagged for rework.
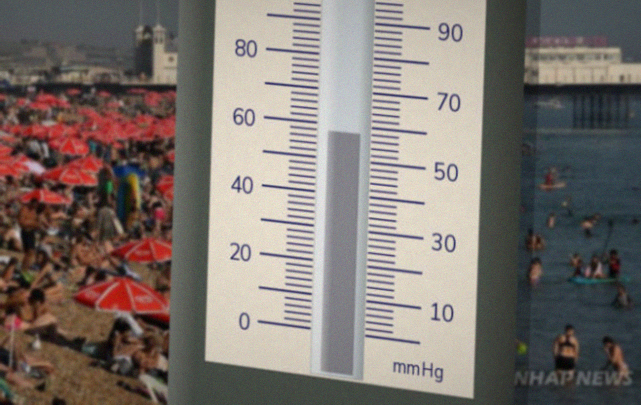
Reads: 58 (mmHg)
